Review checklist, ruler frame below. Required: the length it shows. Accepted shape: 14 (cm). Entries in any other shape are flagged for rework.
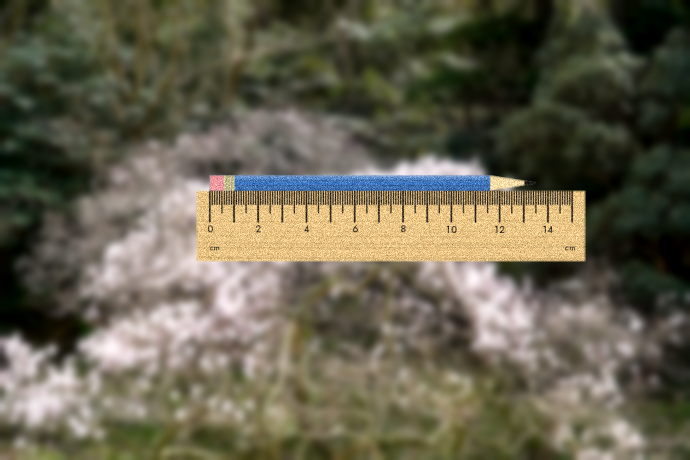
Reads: 13.5 (cm)
